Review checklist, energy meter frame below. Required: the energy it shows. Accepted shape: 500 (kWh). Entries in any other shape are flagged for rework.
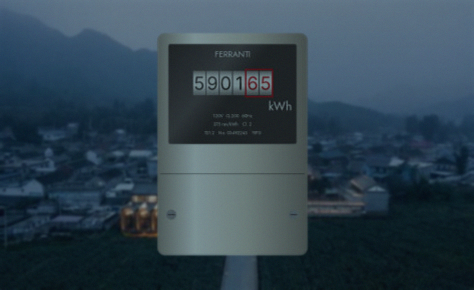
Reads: 5901.65 (kWh)
